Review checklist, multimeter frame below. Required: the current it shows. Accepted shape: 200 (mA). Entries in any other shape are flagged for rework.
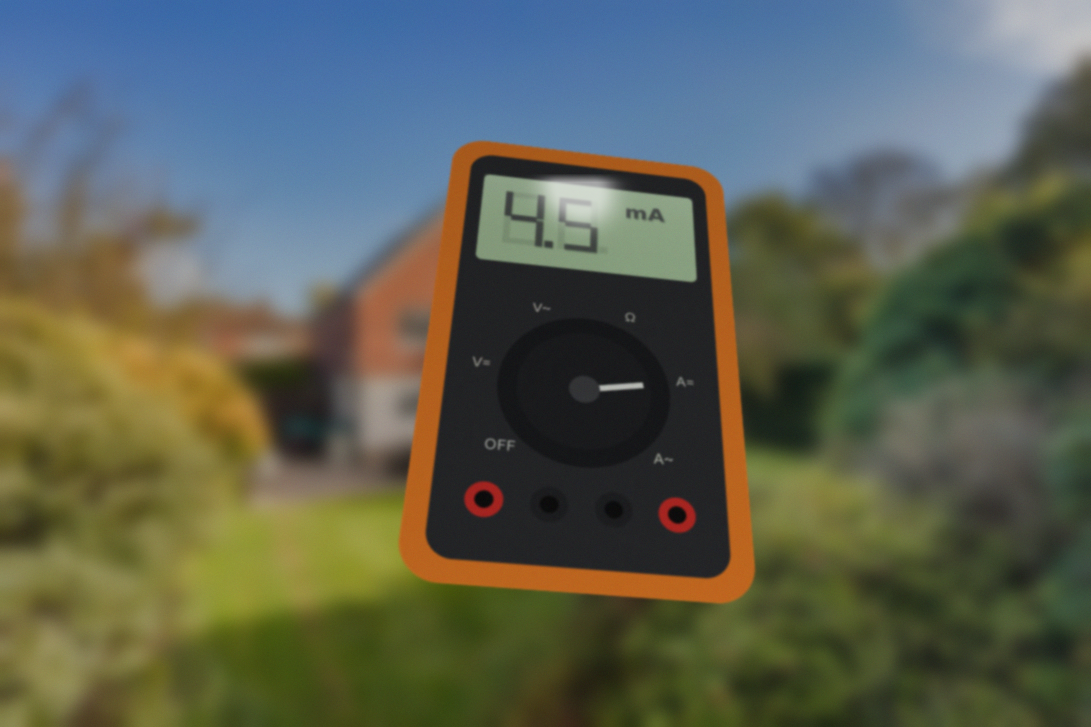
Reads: 4.5 (mA)
